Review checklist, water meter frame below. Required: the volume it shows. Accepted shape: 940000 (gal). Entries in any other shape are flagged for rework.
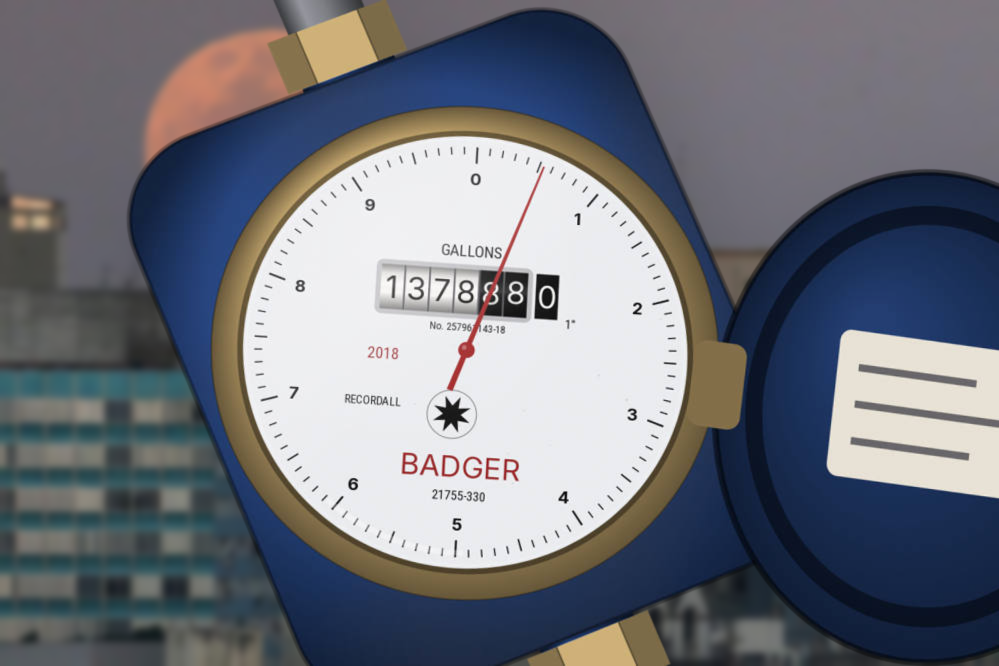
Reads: 1378880.5 (gal)
